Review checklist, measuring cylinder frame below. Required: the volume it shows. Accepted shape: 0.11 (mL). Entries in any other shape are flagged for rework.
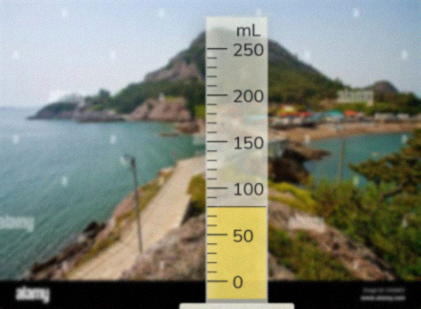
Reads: 80 (mL)
